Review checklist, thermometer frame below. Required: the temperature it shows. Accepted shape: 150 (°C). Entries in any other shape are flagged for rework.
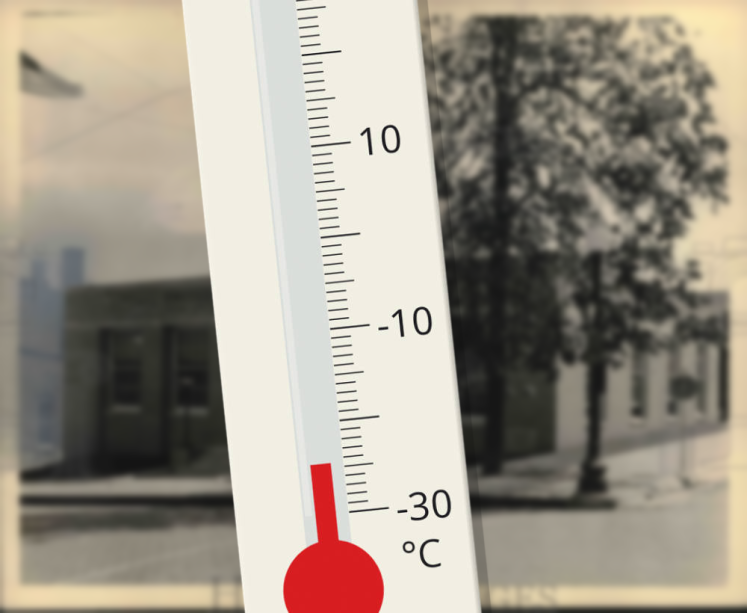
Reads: -24.5 (°C)
